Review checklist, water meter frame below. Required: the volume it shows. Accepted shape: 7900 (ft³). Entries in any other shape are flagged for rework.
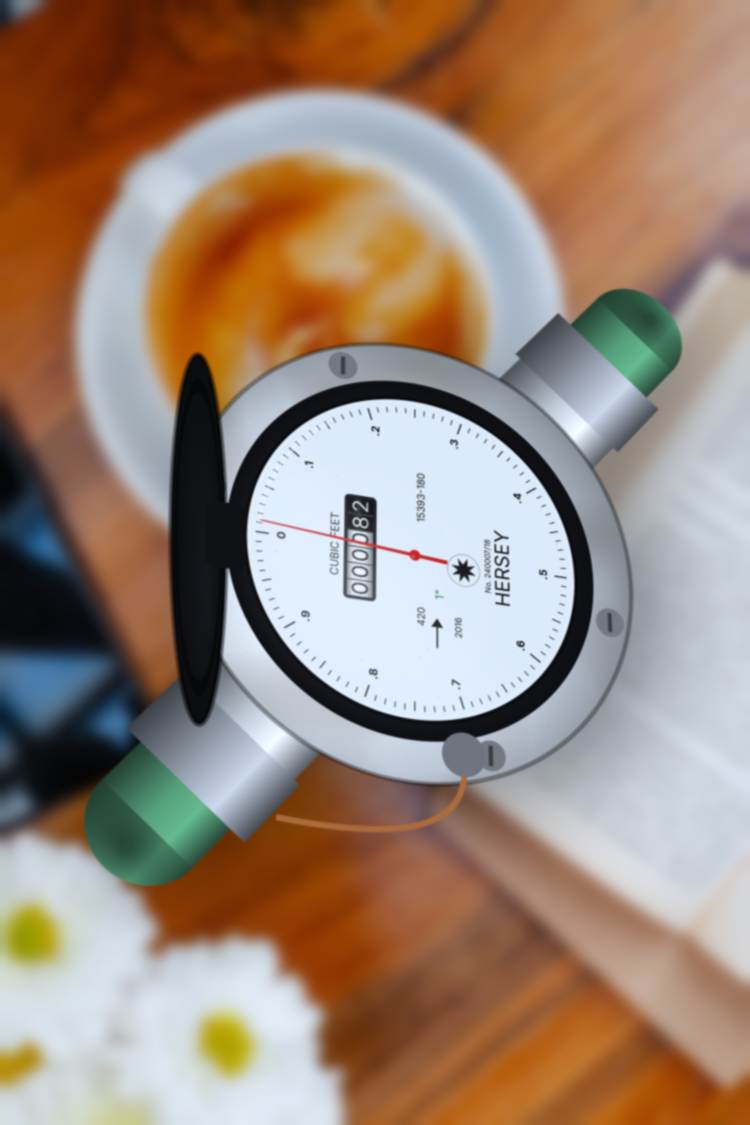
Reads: 82.01 (ft³)
